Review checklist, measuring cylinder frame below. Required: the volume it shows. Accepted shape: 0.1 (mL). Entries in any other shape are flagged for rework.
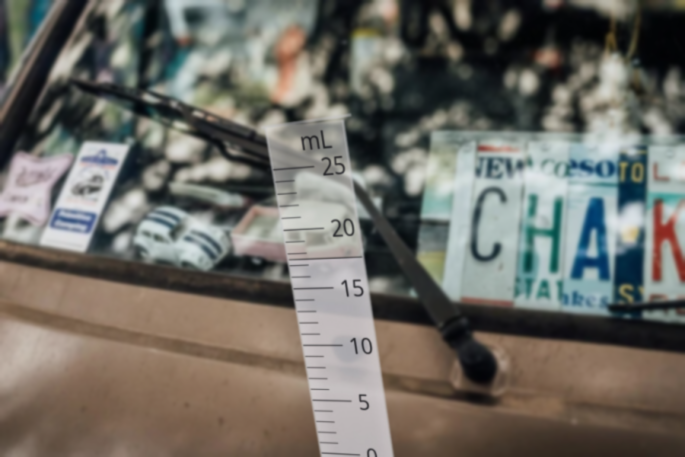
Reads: 17.5 (mL)
